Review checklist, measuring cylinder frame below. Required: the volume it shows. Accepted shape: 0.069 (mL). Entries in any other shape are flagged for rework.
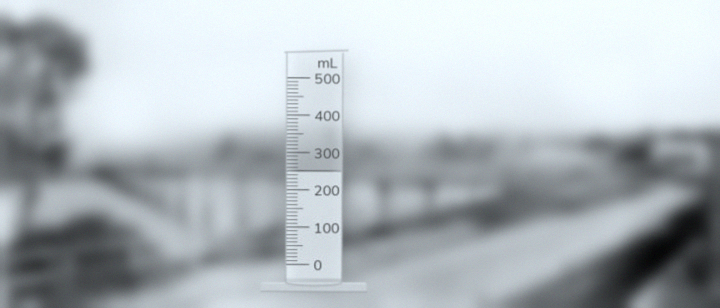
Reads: 250 (mL)
